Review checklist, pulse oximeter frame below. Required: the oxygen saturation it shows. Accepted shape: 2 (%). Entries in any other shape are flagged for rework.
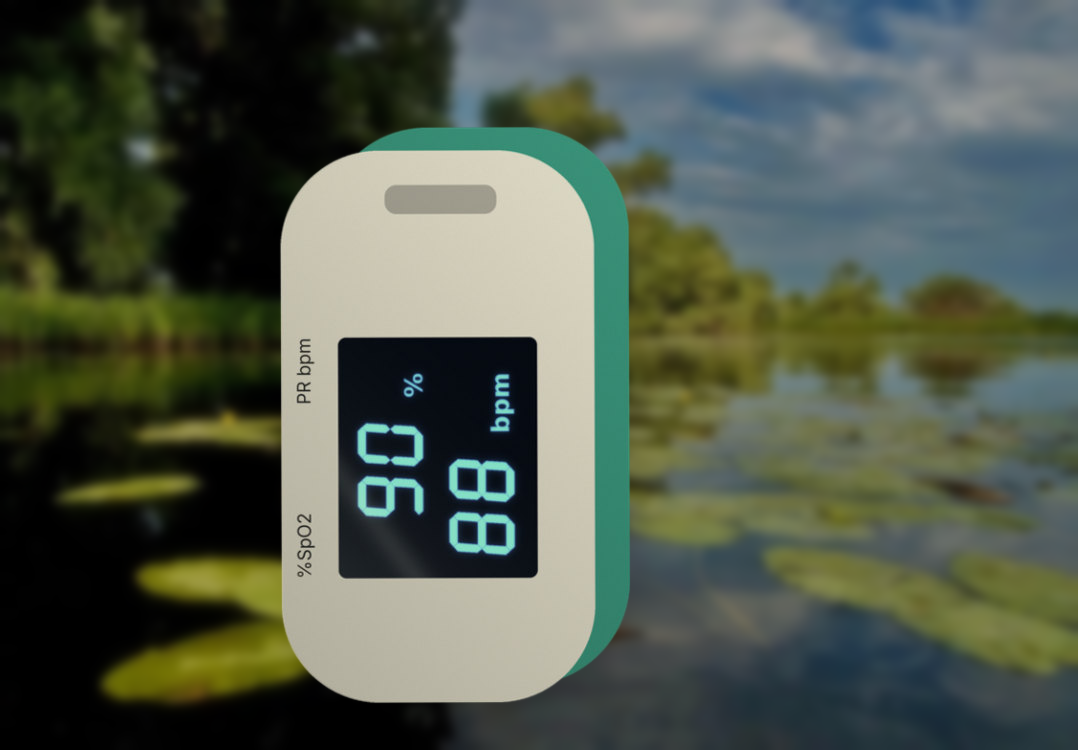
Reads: 90 (%)
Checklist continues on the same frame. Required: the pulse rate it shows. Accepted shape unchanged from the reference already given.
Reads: 88 (bpm)
